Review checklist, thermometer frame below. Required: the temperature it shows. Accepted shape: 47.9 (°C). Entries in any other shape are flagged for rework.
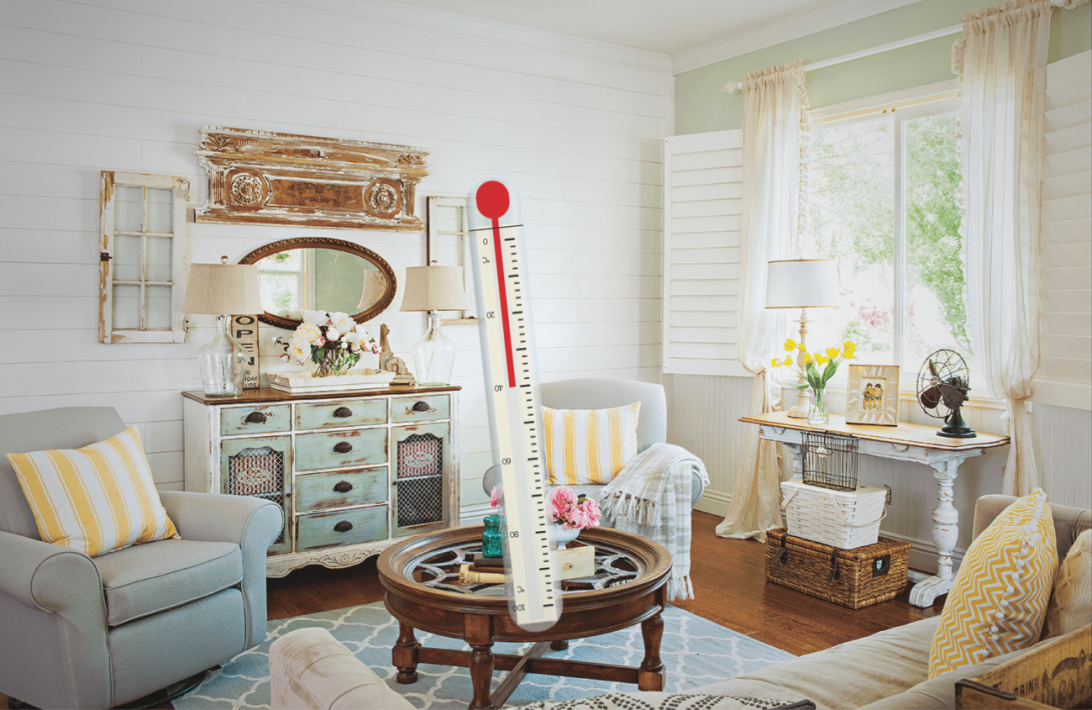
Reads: 40 (°C)
